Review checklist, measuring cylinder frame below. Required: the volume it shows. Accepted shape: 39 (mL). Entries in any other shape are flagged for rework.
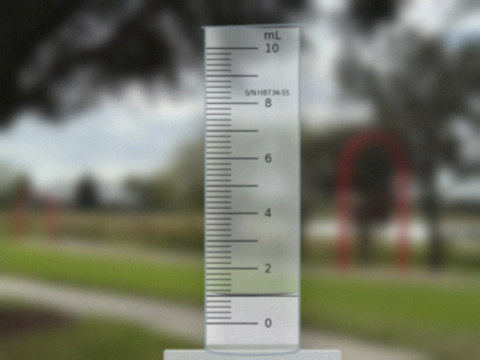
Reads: 1 (mL)
